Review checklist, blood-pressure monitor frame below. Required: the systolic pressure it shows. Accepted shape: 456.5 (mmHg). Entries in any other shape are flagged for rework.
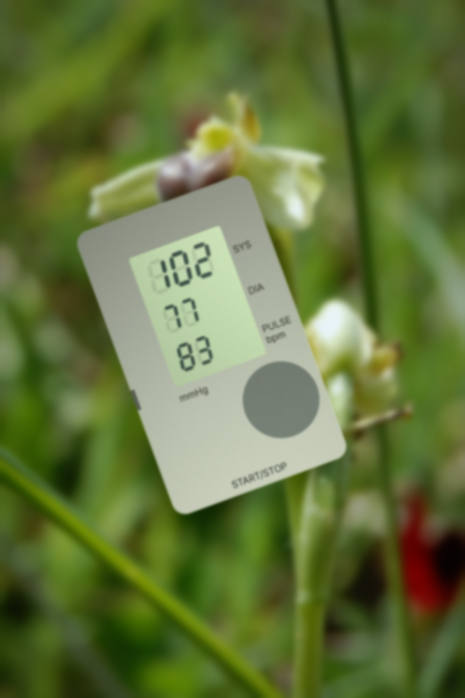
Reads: 102 (mmHg)
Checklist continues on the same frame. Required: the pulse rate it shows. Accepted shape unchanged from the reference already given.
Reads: 83 (bpm)
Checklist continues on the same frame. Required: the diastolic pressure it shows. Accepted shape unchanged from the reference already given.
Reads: 77 (mmHg)
